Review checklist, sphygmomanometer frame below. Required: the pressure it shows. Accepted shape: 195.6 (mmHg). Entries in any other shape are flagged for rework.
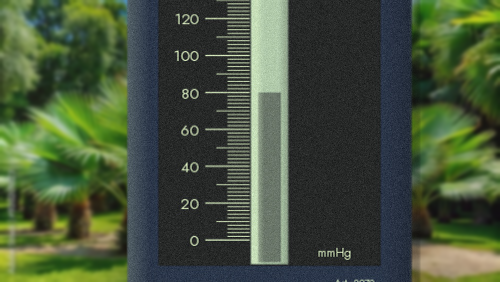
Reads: 80 (mmHg)
